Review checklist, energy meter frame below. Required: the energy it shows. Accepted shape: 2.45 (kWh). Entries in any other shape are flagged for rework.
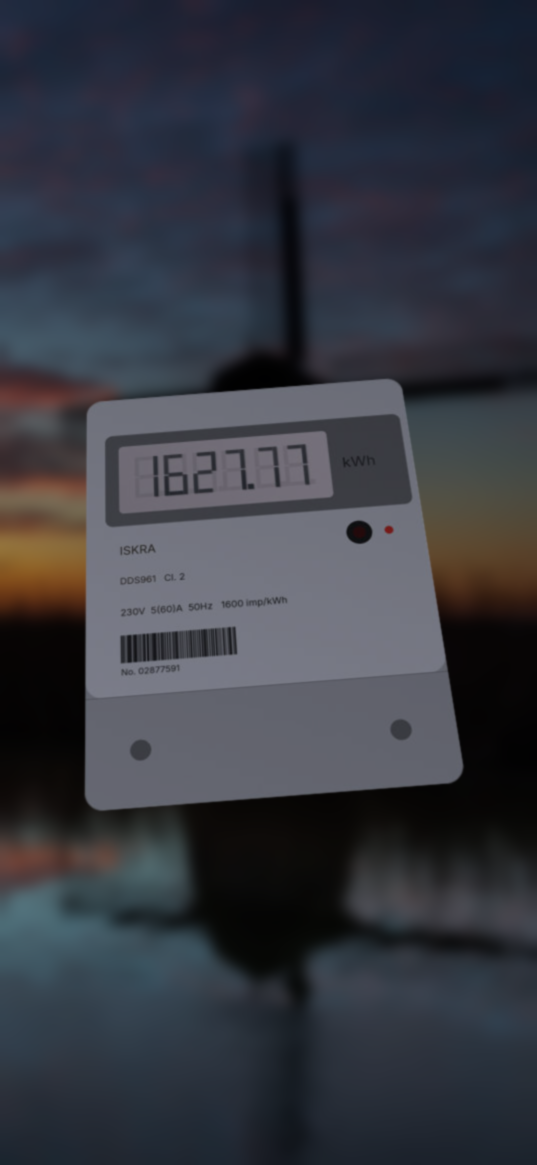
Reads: 1627.77 (kWh)
